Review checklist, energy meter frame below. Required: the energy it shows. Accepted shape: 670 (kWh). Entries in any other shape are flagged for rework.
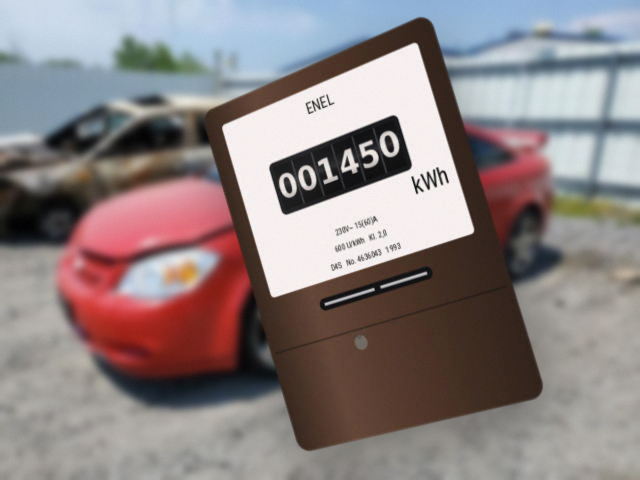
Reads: 1450 (kWh)
